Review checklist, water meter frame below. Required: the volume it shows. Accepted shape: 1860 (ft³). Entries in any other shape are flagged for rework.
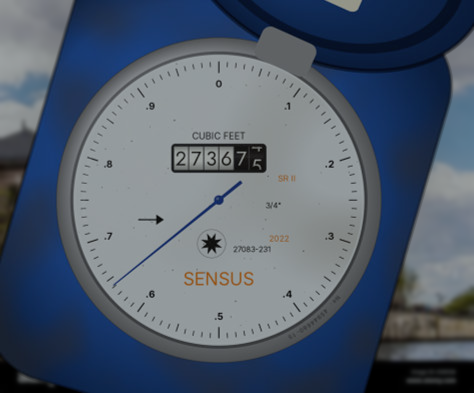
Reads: 273674.64 (ft³)
